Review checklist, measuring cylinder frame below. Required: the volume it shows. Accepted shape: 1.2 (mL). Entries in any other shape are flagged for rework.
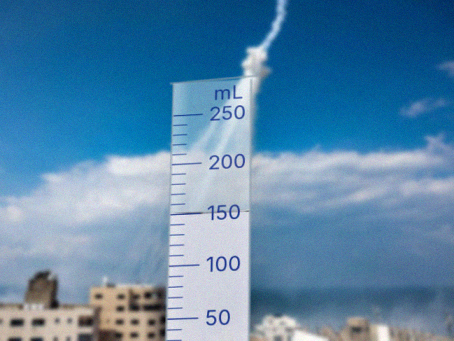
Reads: 150 (mL)
